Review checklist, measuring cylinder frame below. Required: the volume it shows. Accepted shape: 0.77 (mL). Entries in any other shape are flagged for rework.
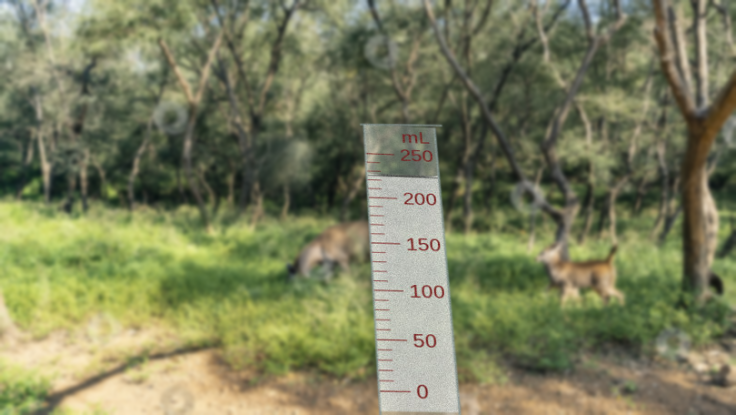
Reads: 225 (mL)
